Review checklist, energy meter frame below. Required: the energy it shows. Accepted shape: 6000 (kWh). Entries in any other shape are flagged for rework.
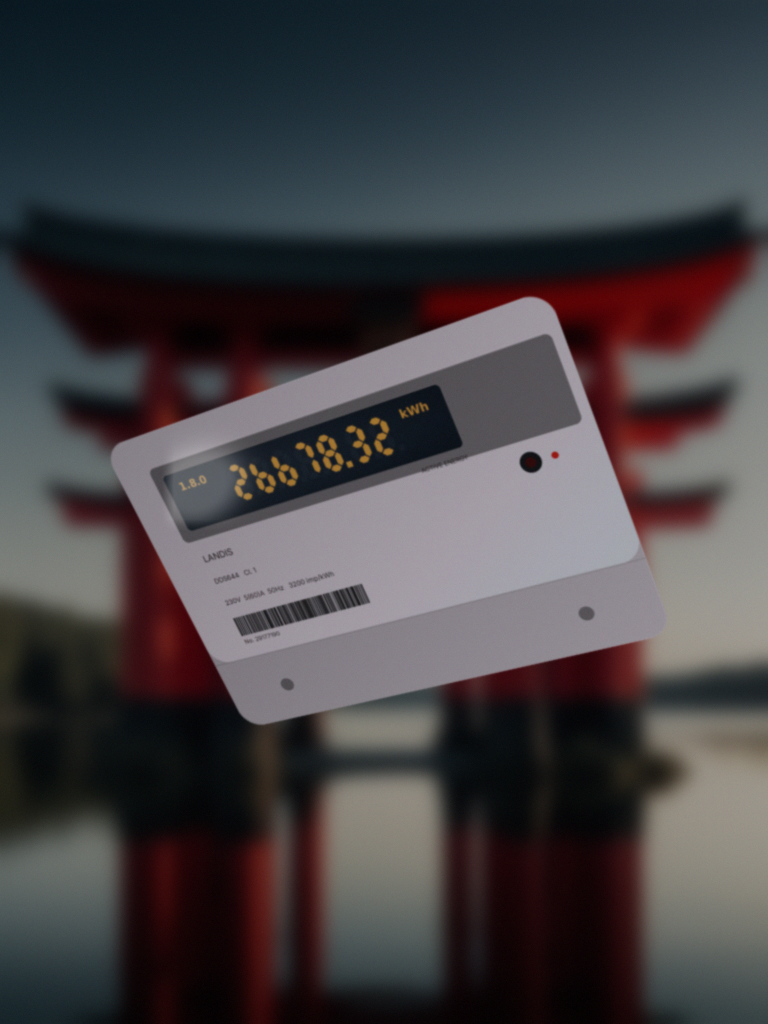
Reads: 26678.32 (kWh)
